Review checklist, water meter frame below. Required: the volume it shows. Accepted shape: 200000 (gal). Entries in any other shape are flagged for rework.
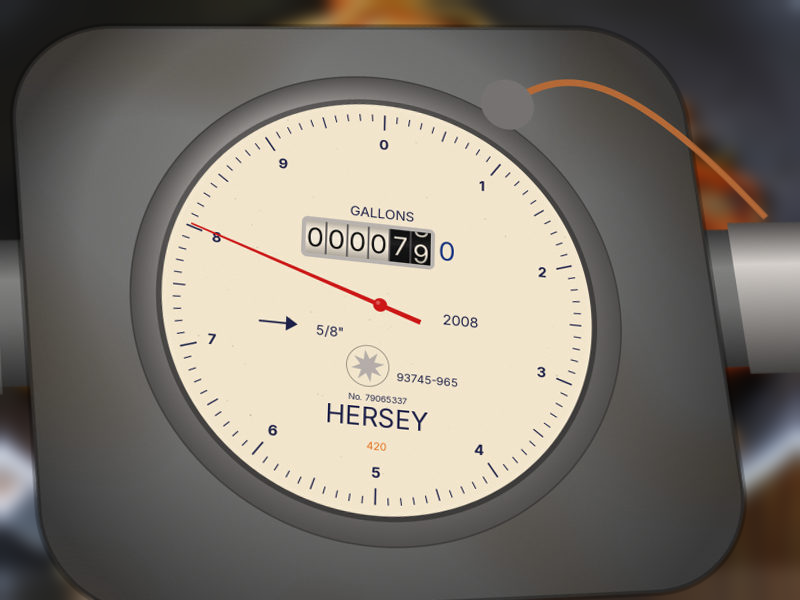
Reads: 788.0 (gal)
